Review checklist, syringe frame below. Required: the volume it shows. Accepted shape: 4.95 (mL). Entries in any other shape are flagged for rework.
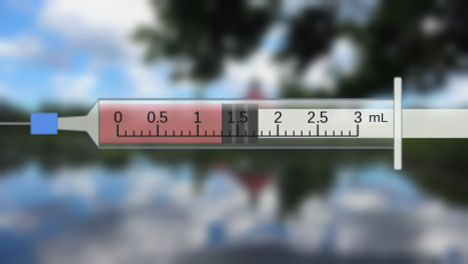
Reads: 1.3 (mL)
